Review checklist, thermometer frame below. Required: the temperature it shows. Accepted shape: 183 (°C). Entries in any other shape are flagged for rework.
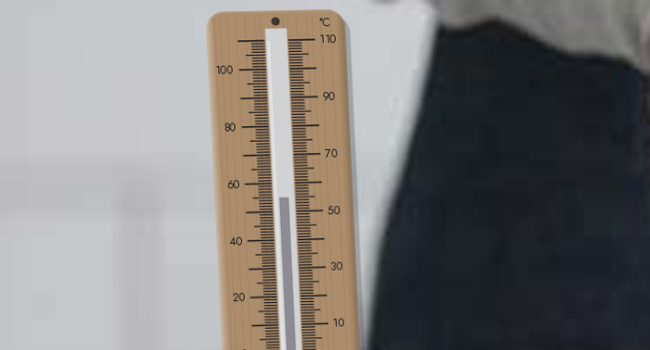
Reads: 55 (°C)
